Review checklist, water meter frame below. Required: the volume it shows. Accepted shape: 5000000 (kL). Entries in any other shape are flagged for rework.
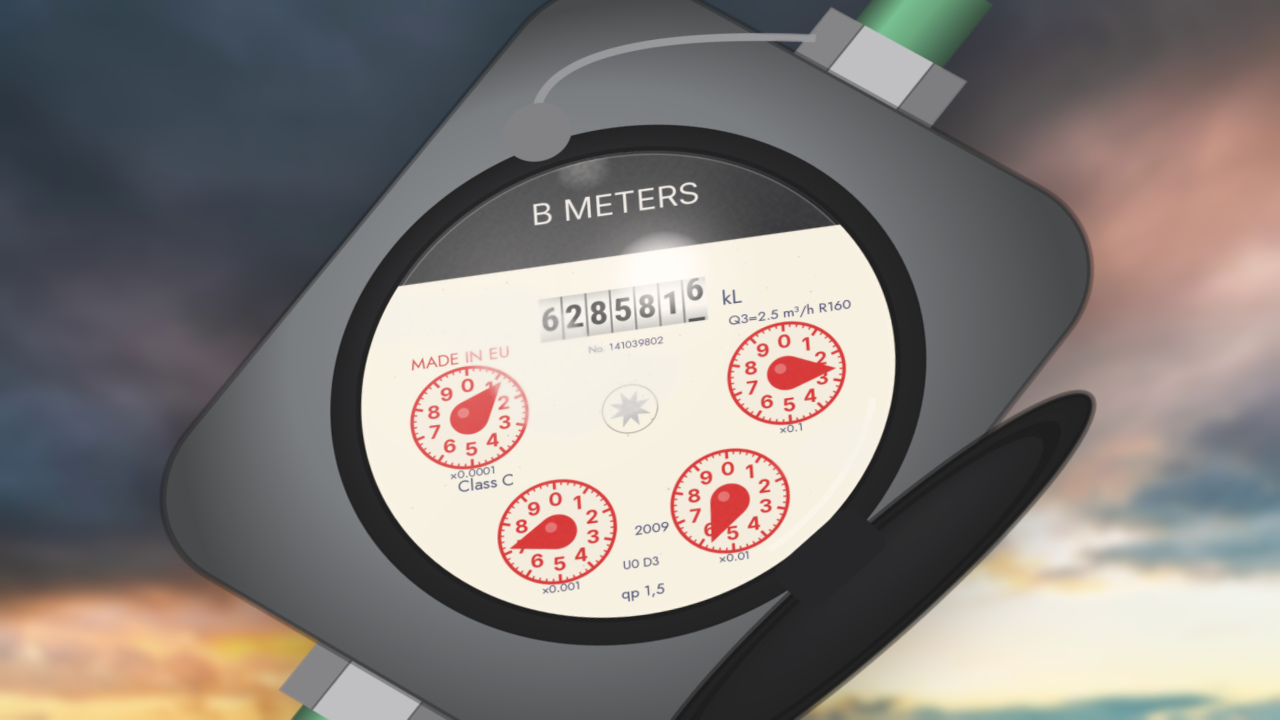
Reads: 6285816.2571 (kL)
